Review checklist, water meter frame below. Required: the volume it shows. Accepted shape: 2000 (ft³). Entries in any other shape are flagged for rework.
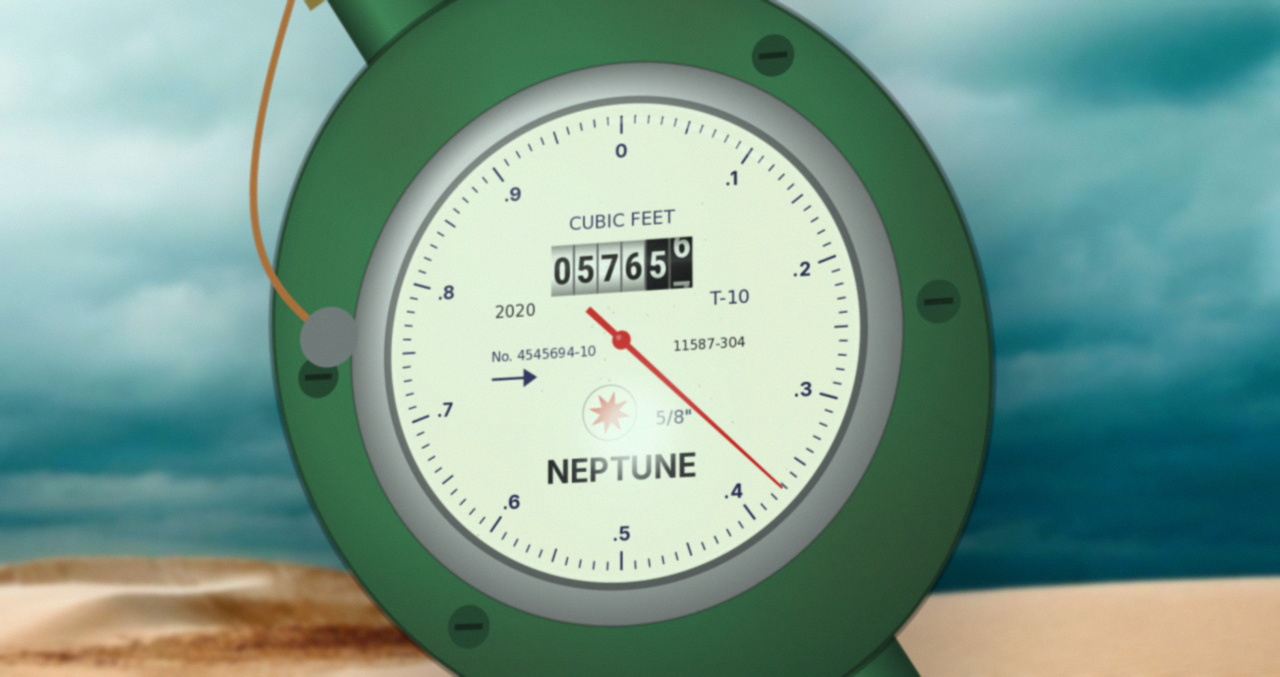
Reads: 57656.37 (ft³)
